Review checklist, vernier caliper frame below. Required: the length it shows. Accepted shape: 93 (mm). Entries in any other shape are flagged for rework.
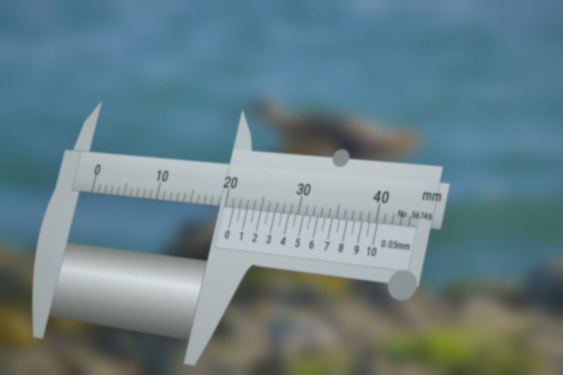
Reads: 21.2 (mm)
